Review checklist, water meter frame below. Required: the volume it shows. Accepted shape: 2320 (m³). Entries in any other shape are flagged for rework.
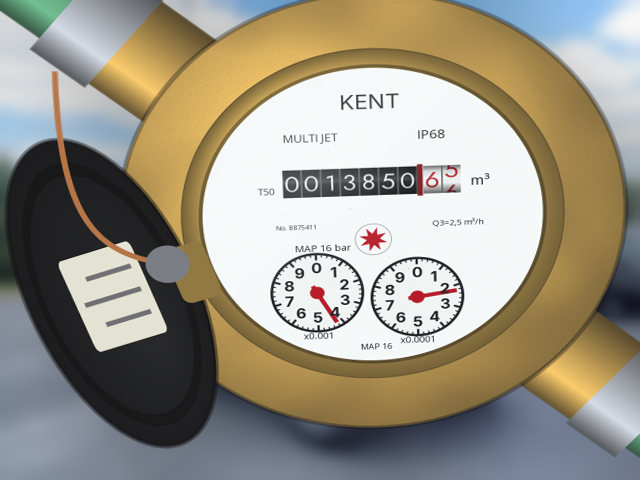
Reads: 13850.6542 (m³)
